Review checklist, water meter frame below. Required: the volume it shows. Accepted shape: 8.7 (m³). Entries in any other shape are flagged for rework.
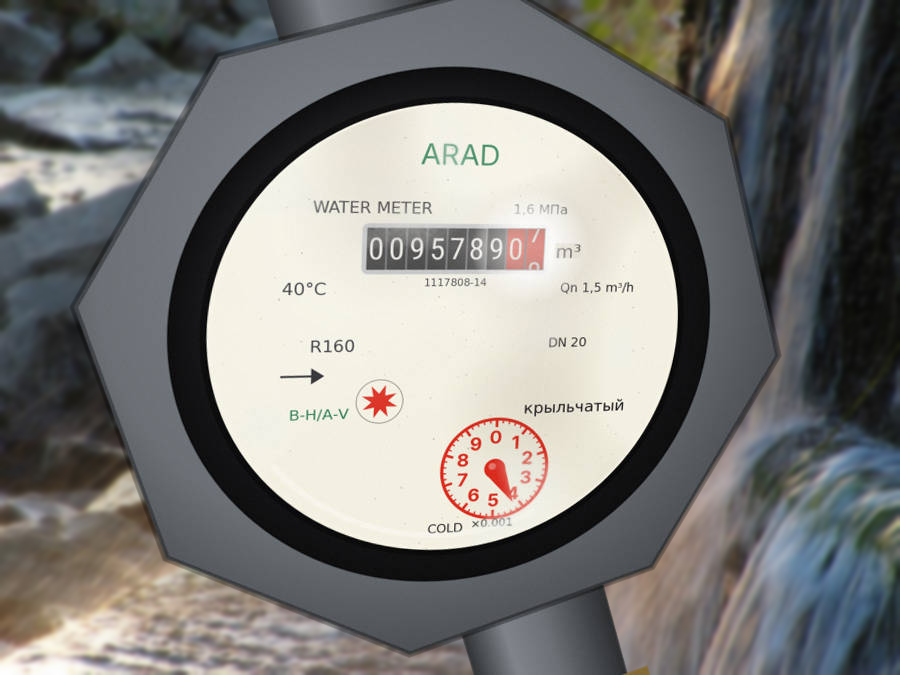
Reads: 95789.074 (m³)
